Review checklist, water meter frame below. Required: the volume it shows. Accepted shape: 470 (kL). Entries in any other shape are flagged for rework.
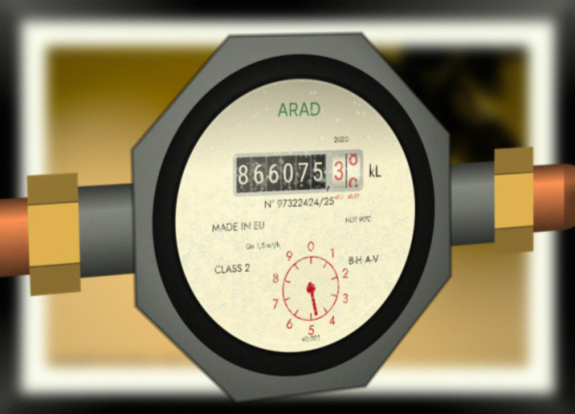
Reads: 866075.384 (kL)
